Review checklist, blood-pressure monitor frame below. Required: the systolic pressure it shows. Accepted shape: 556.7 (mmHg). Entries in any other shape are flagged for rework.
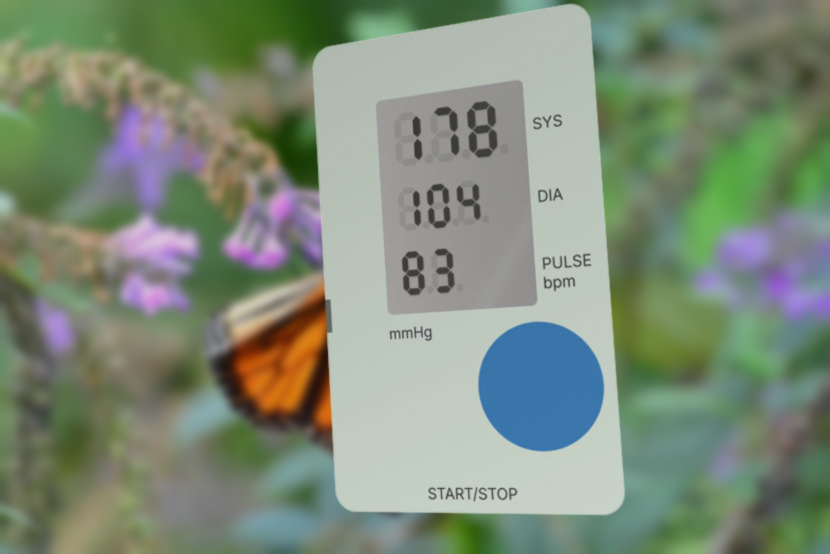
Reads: 178 (mmHg)
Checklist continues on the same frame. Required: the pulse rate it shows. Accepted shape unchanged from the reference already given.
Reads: 83 (bpm)
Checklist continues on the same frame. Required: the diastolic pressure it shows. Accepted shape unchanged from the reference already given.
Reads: 104 (mmHg)
